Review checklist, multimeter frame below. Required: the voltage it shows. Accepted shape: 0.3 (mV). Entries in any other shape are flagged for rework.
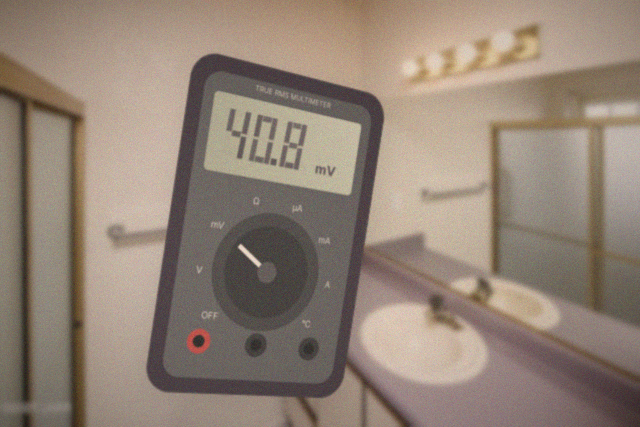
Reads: 40.8 (mV)
